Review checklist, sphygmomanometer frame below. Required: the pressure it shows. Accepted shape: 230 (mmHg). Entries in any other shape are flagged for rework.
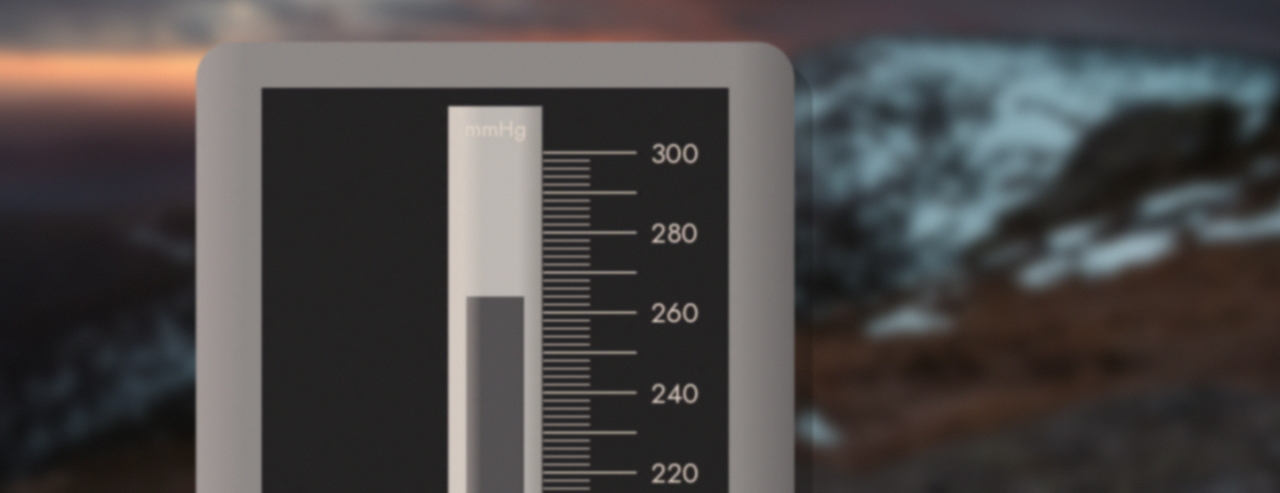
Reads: 264 (mmHg)
